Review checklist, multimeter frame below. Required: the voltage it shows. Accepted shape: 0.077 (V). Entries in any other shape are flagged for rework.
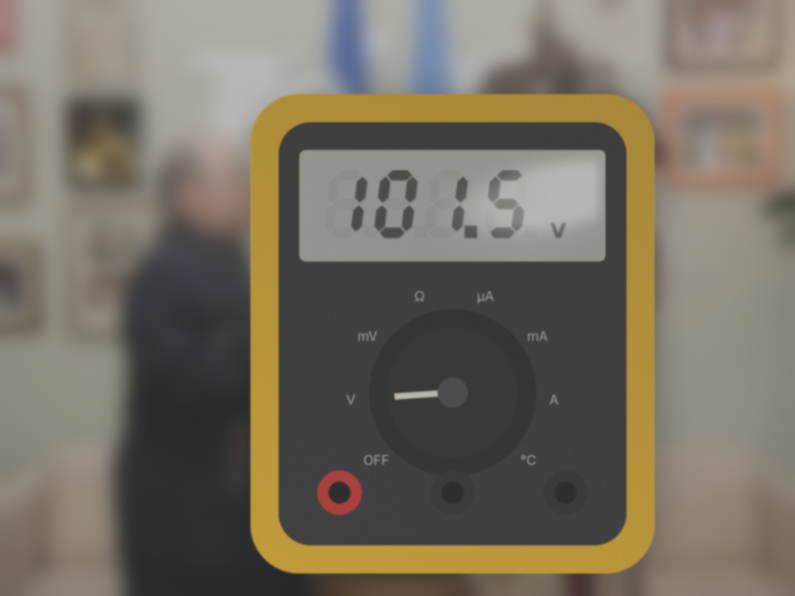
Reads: 101.5 (V)
